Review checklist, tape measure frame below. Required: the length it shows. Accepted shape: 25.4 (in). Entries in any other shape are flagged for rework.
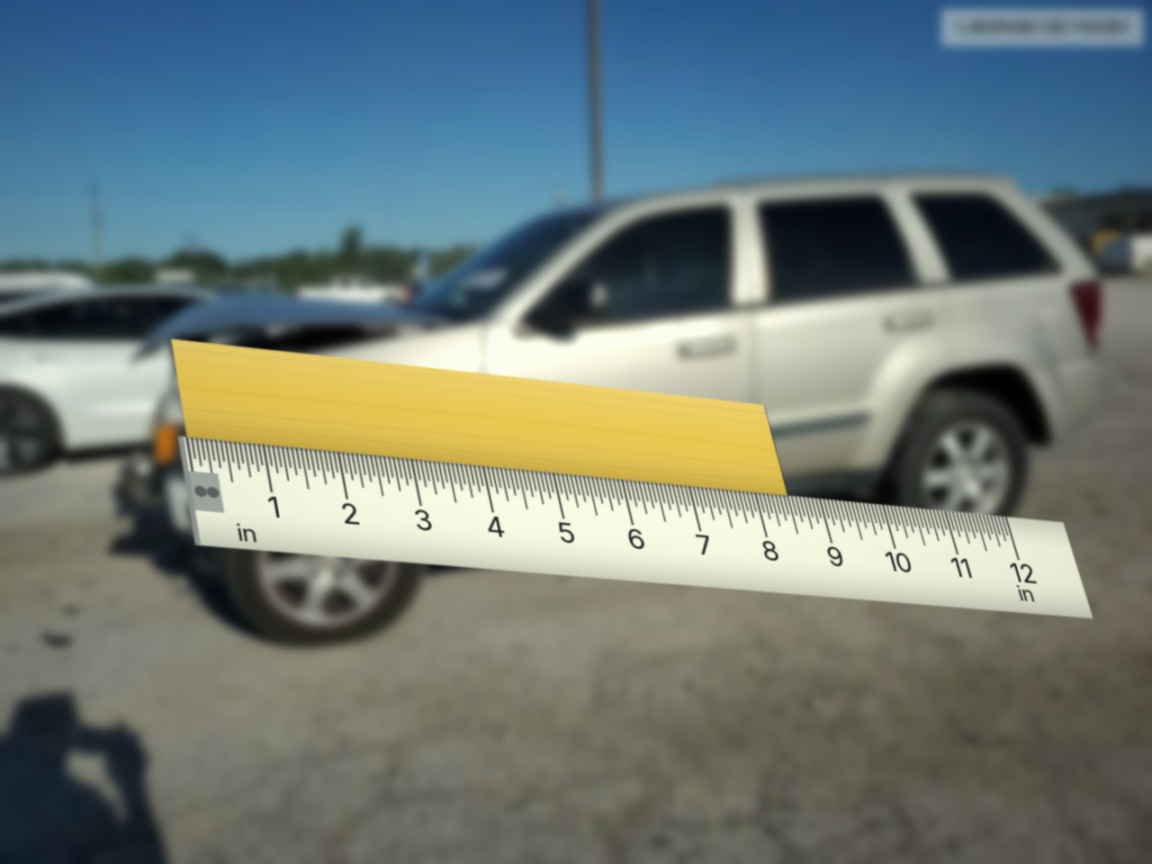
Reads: 8.5 (in)
